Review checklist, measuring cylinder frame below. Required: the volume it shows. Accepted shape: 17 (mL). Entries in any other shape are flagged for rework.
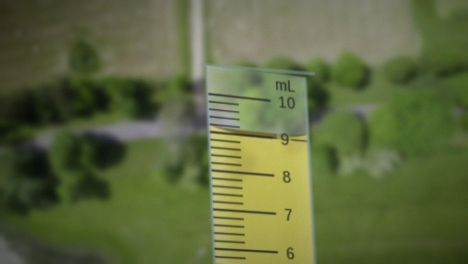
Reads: 9 (mL)
